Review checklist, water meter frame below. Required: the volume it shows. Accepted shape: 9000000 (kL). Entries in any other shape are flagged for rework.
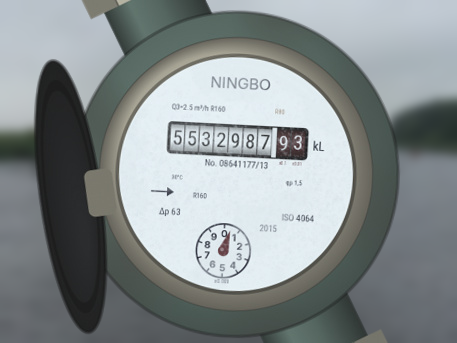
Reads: 5532987.930 (kL)
